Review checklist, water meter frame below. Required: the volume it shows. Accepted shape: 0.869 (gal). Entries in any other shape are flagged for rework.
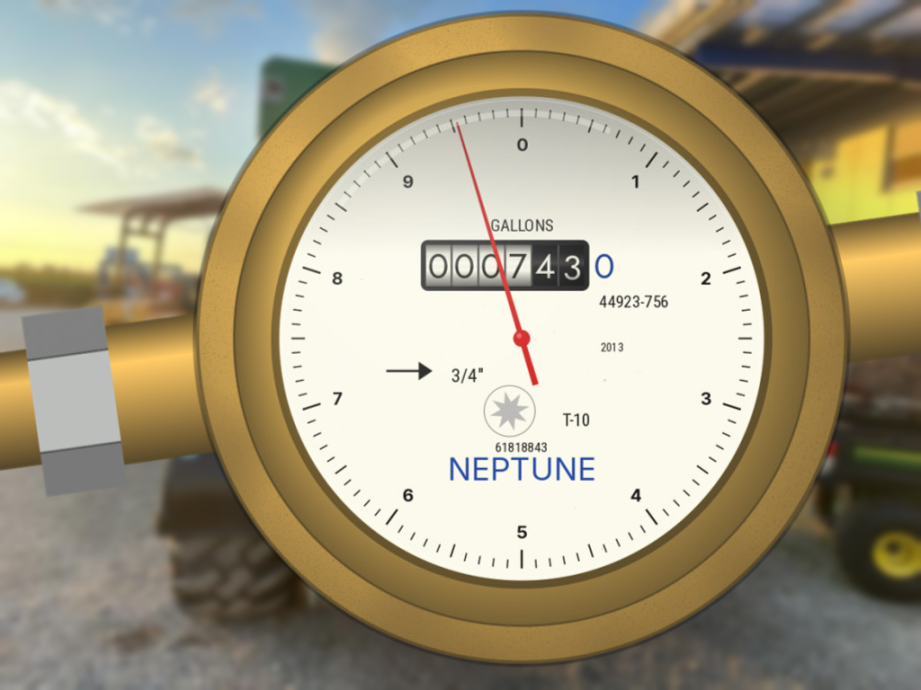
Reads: 7429.5 (gal)
